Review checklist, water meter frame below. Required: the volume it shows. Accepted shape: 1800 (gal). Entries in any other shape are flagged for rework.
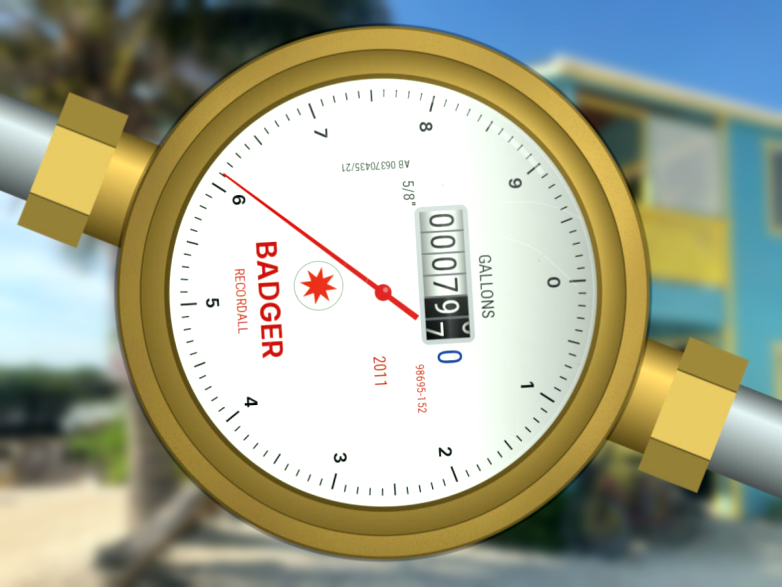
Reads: 7966.1 (gal)
